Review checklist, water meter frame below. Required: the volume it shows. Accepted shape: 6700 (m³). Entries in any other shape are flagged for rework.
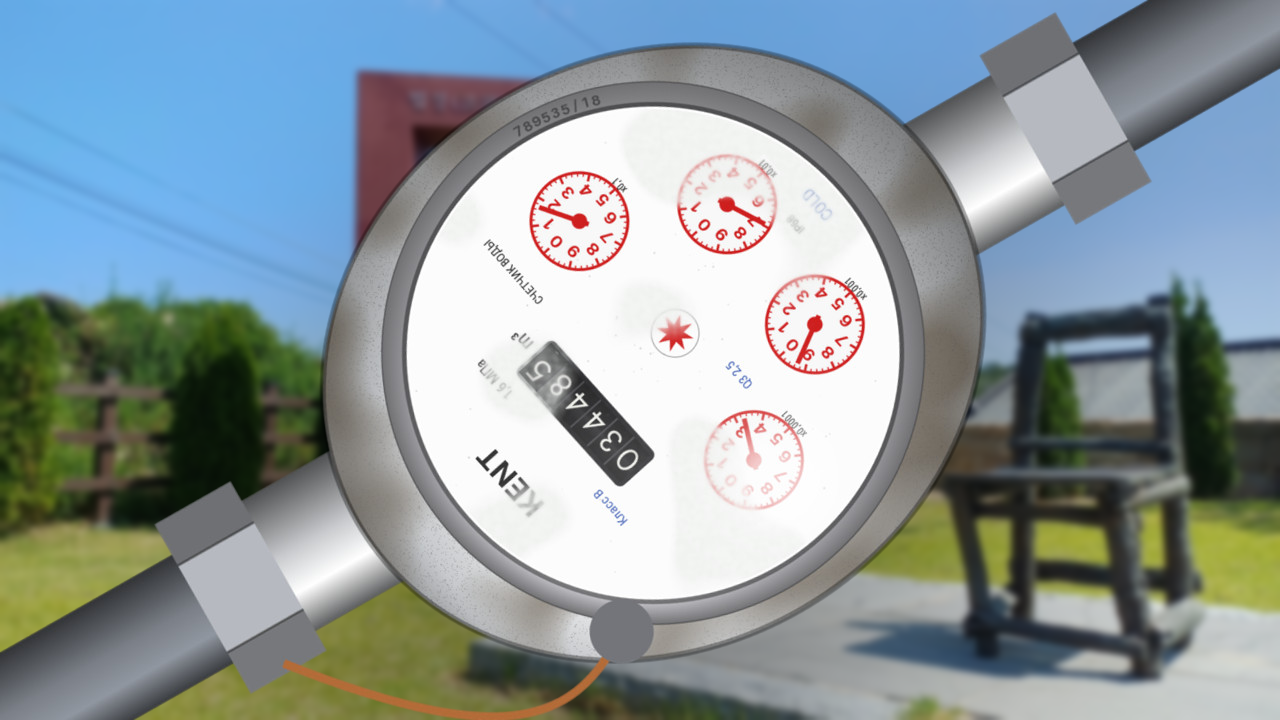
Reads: 34485.1693 (m³)
